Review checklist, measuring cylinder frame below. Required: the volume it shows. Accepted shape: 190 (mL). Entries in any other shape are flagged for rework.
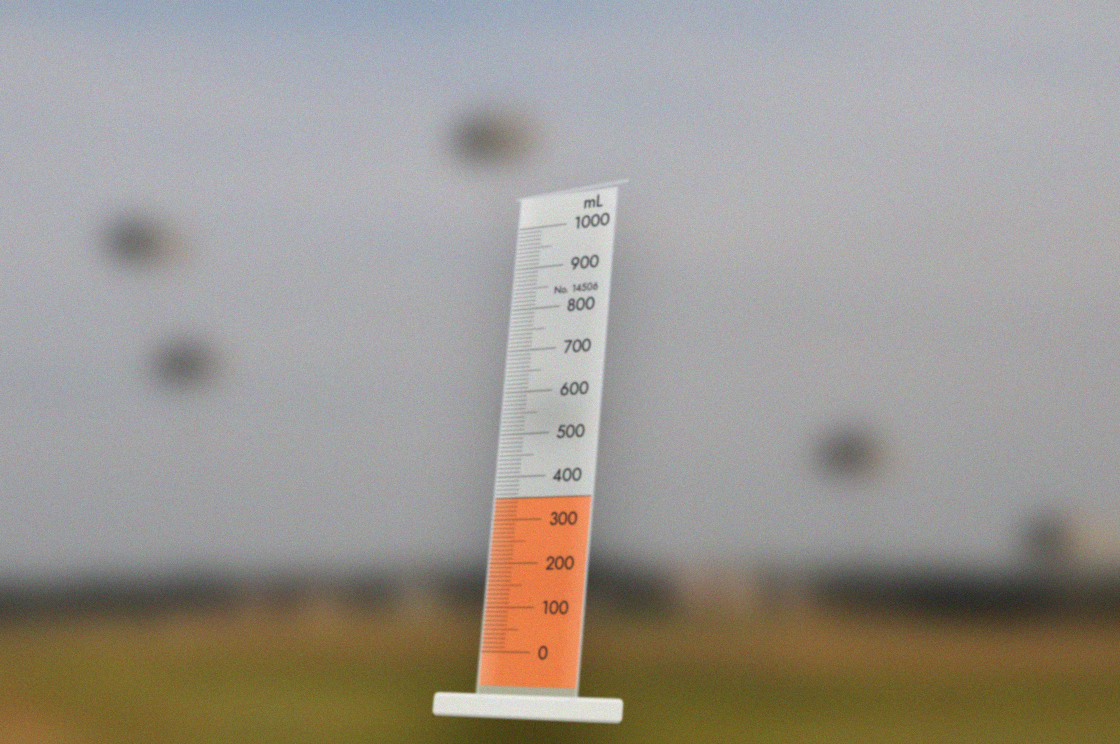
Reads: 350 (mL)
